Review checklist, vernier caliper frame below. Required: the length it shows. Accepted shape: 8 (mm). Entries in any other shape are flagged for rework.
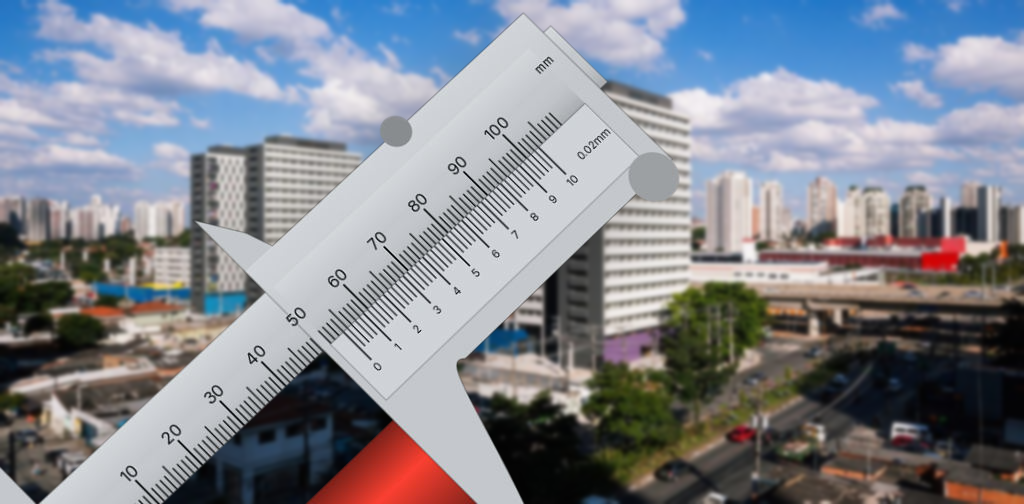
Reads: 54.0 (mm)
